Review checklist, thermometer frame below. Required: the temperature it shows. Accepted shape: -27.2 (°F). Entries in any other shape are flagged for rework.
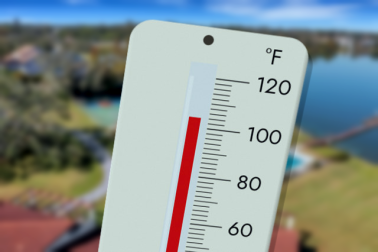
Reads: 104 (°F)
